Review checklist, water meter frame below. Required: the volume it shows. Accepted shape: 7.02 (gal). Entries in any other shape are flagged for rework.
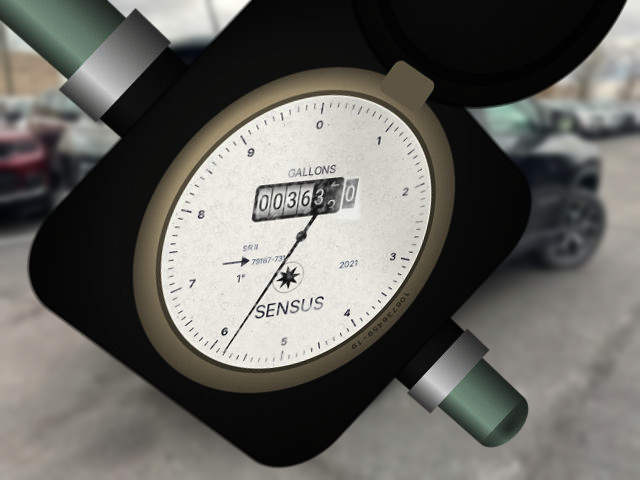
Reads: 36325.8 (gal)
